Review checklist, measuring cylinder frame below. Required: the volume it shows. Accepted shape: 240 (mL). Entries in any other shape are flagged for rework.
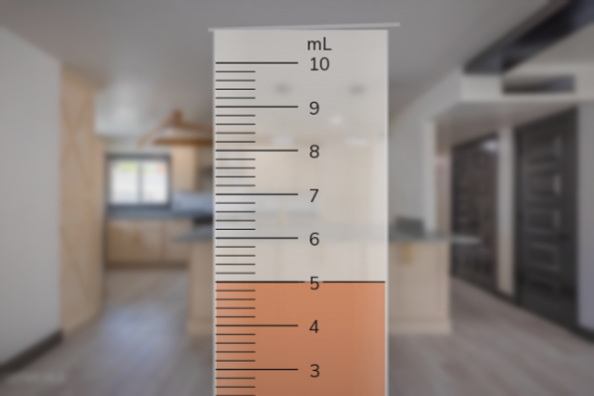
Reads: 5 (mL)
